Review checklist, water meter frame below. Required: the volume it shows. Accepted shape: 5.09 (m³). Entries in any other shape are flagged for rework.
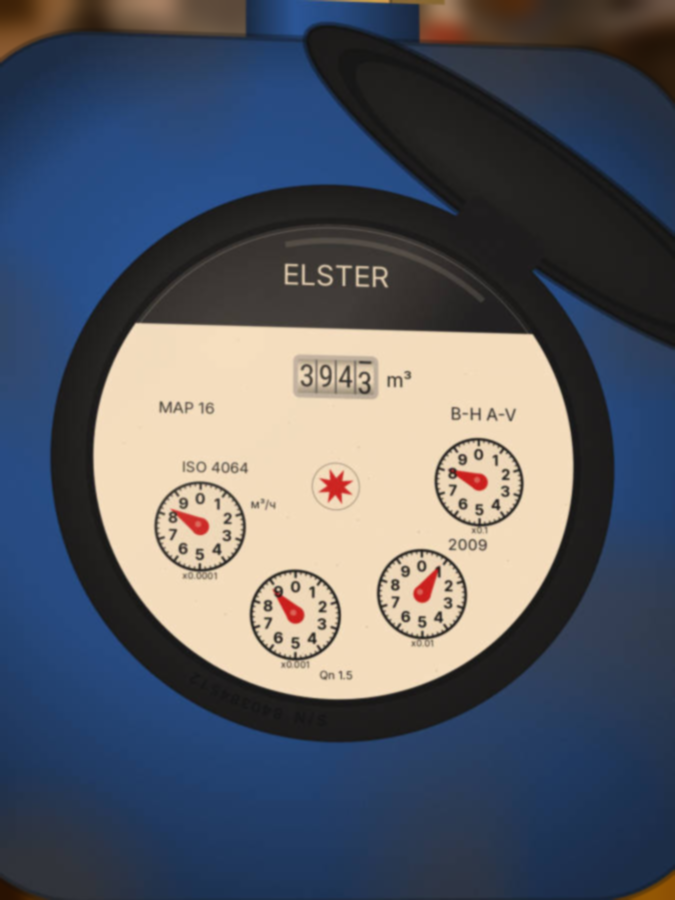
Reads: 3942.8088 (m³)
